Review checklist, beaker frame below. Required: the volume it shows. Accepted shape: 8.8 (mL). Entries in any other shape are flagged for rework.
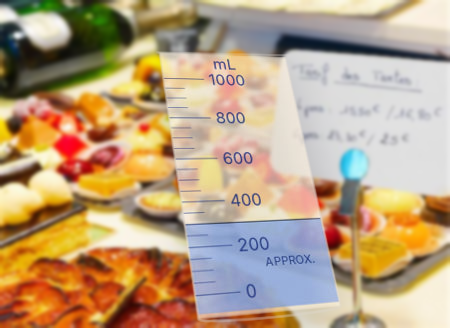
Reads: 300 (mL)
